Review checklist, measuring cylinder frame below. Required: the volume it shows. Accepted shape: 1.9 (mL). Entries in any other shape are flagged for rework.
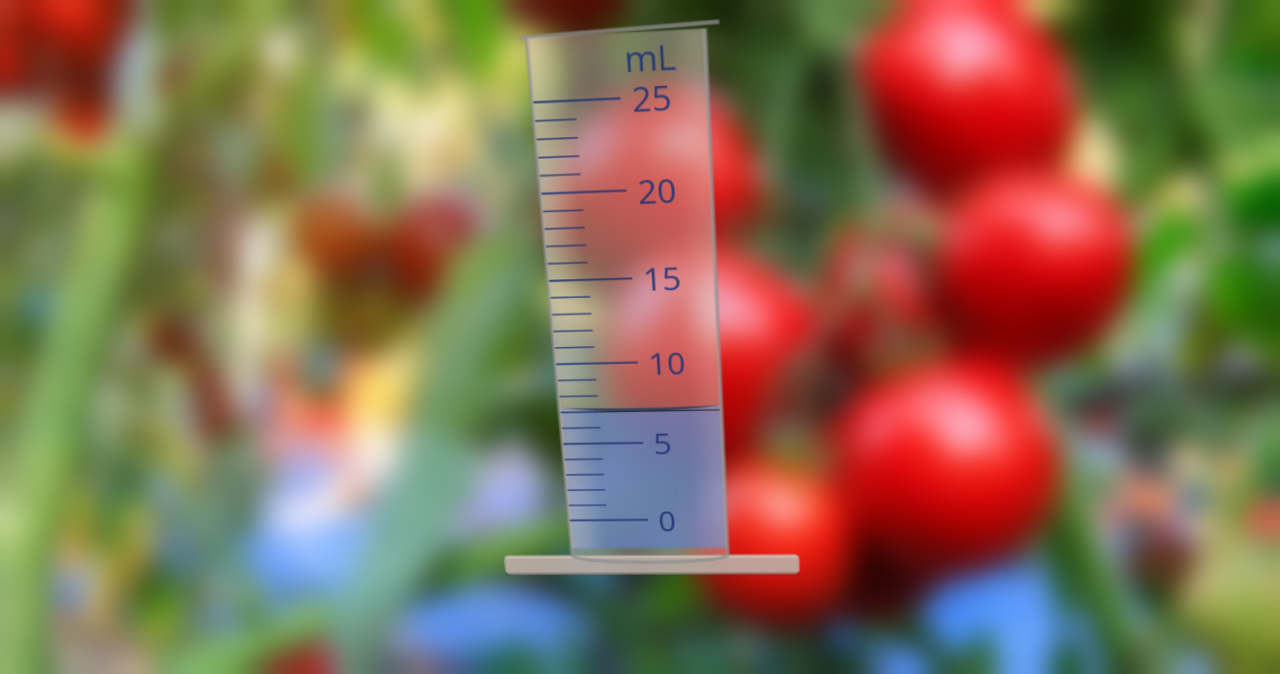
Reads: 7 (mL)
